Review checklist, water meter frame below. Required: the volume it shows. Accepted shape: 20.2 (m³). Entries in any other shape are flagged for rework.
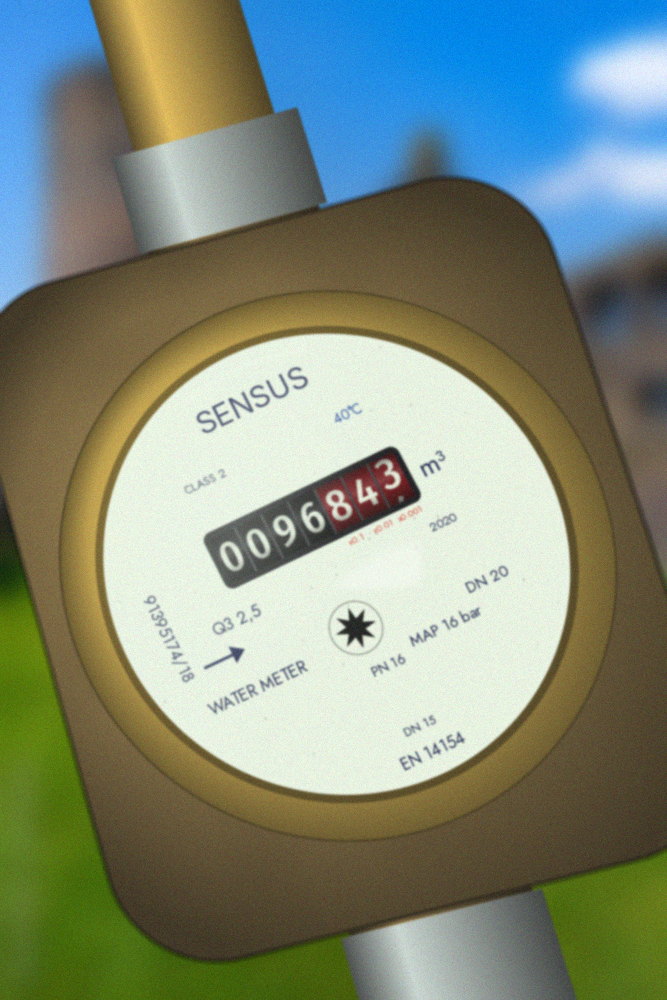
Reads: 96.843 (m³)
